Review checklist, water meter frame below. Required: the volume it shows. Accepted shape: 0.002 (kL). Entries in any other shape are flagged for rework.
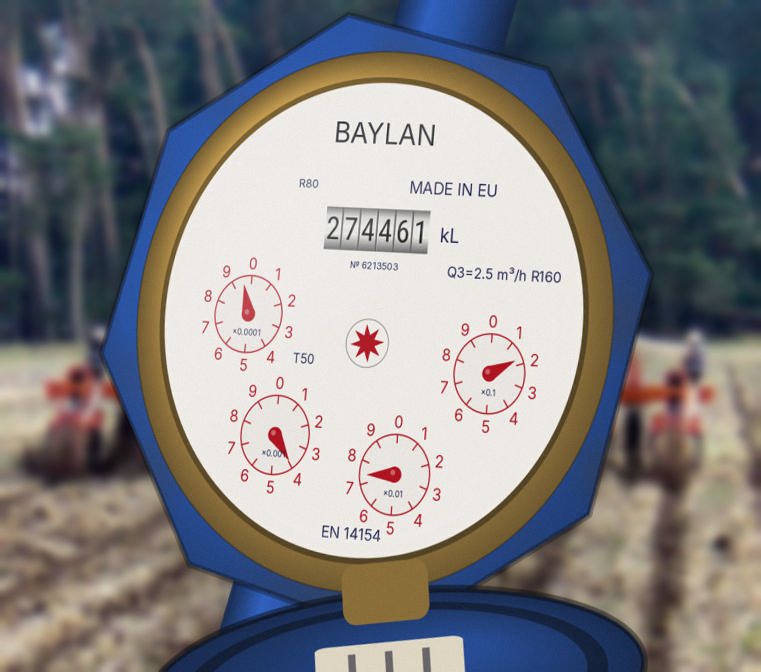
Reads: 274461.1739 (kL)
